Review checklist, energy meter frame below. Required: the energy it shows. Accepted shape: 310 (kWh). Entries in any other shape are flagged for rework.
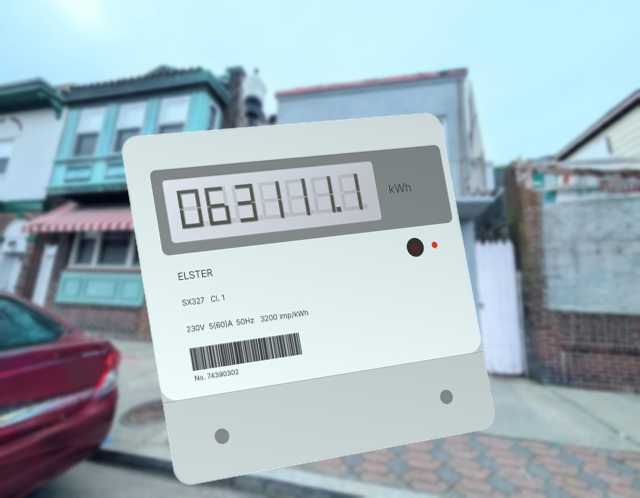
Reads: 63111.1 (kWh)
